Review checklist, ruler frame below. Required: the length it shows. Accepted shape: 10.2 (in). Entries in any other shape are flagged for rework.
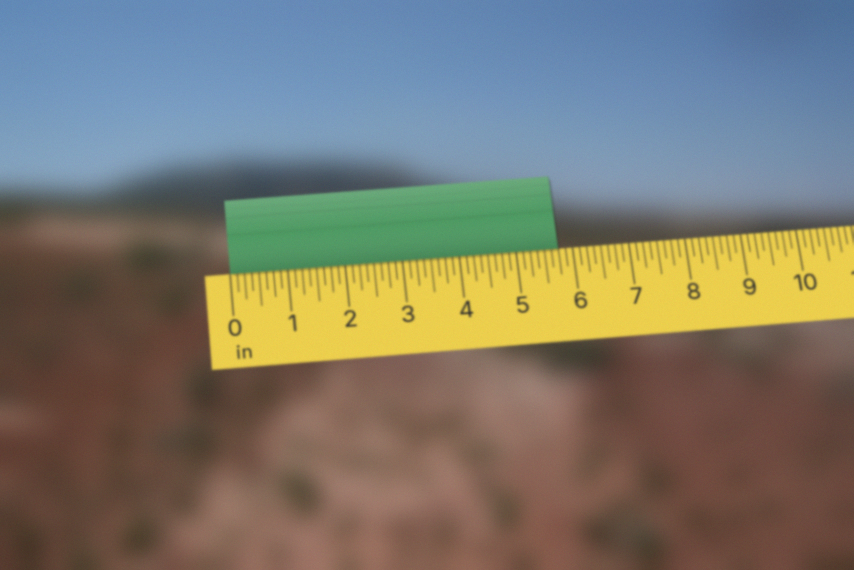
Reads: 5.75 (in)
